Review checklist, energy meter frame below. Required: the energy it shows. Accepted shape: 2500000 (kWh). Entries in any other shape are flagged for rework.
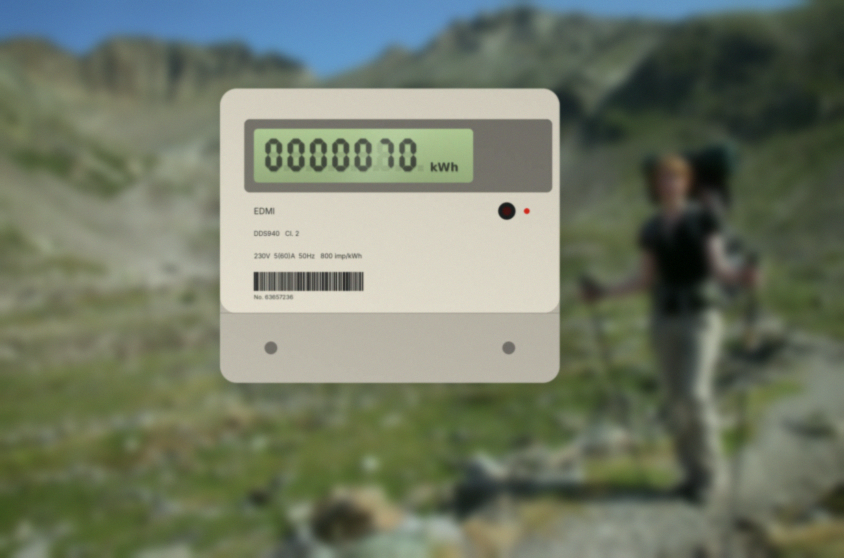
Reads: 70 (kWh)
